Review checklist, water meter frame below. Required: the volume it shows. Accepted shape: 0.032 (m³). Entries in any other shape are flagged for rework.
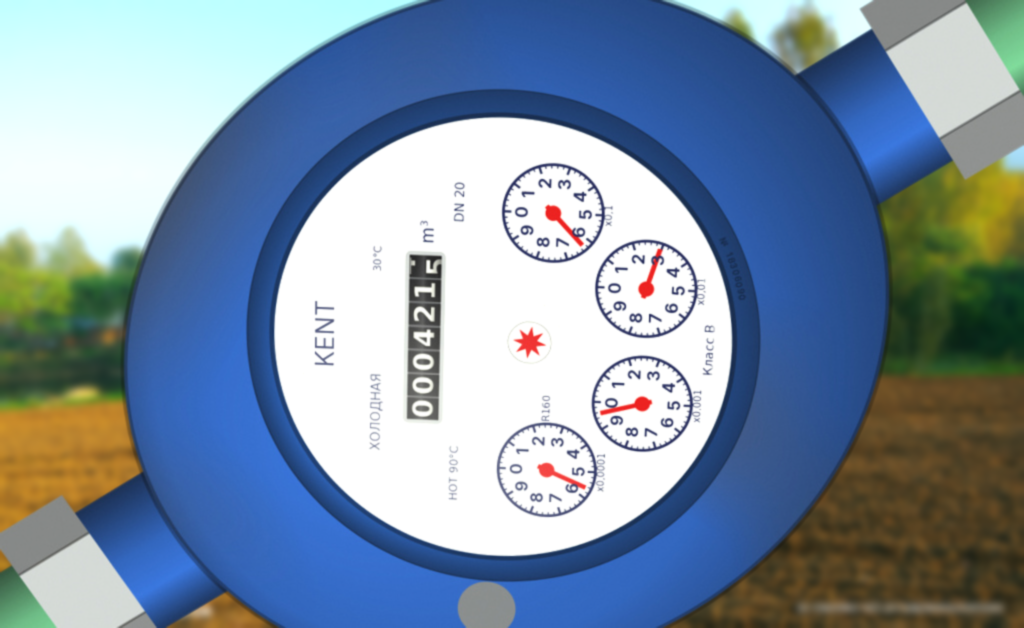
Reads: 4214.6295 (m³)
